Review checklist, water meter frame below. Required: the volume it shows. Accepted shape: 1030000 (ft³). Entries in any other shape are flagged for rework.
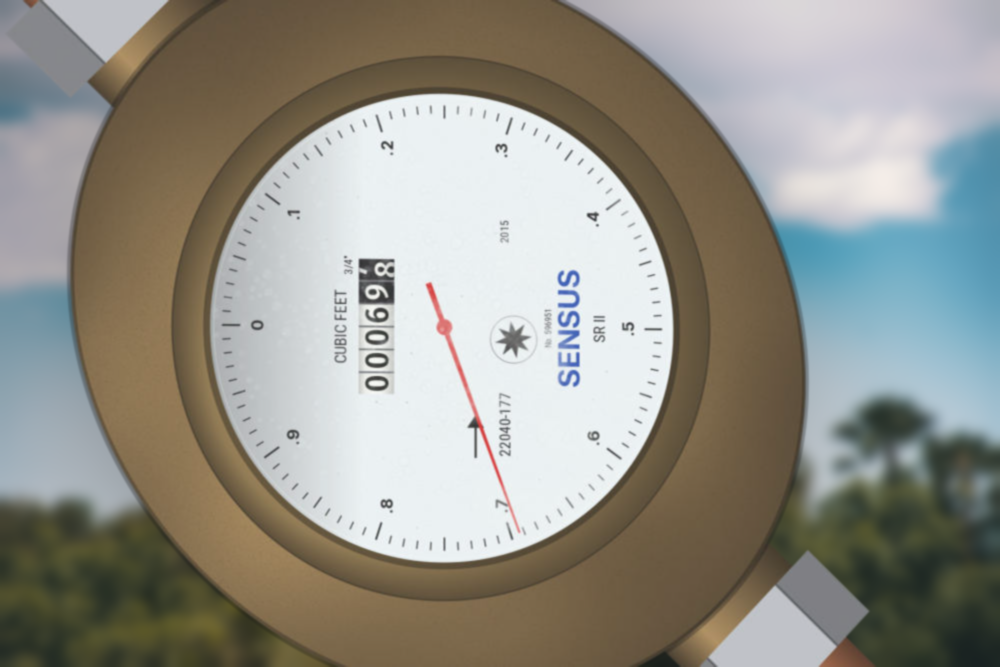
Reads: 697.69 (ft³)
